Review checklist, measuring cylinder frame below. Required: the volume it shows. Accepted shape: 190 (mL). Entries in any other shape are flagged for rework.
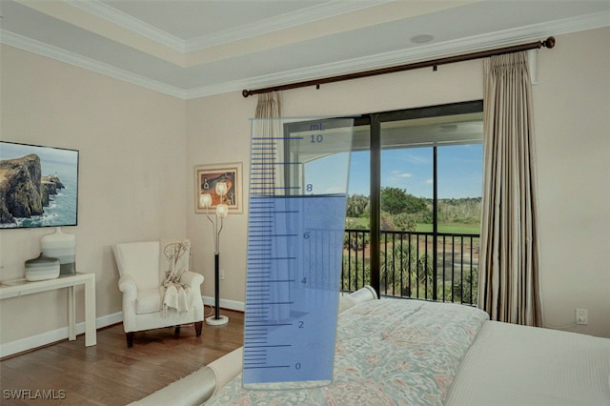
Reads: 7.6 (mL)
